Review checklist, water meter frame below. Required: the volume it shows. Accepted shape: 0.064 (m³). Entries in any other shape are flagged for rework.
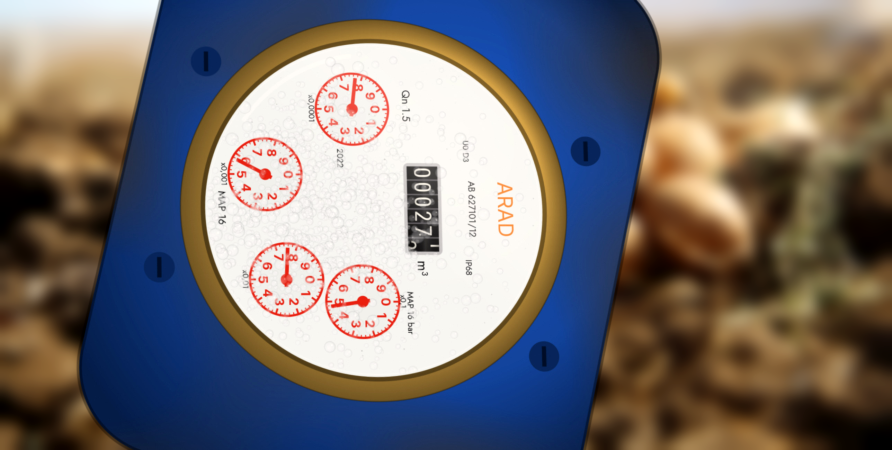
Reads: 271.4757 (m³)
